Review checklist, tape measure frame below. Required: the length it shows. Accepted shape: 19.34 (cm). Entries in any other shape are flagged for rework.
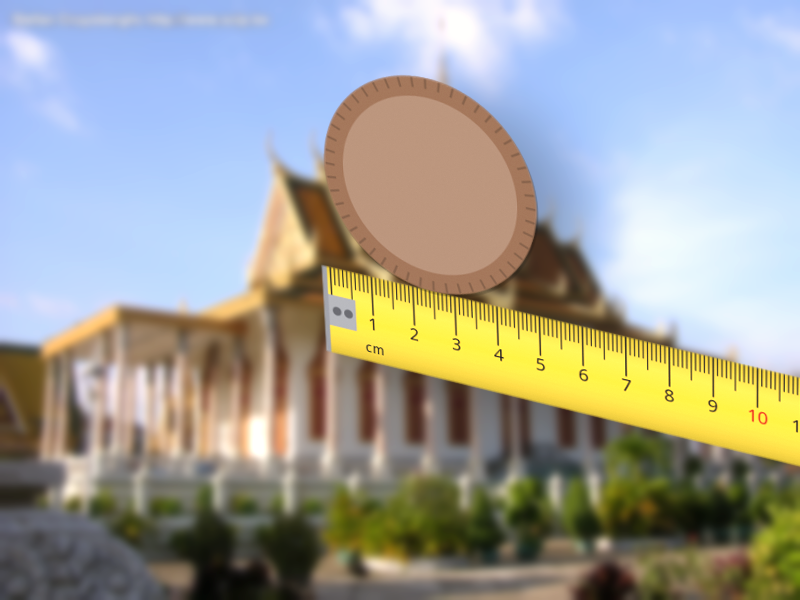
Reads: 5 (cm)
